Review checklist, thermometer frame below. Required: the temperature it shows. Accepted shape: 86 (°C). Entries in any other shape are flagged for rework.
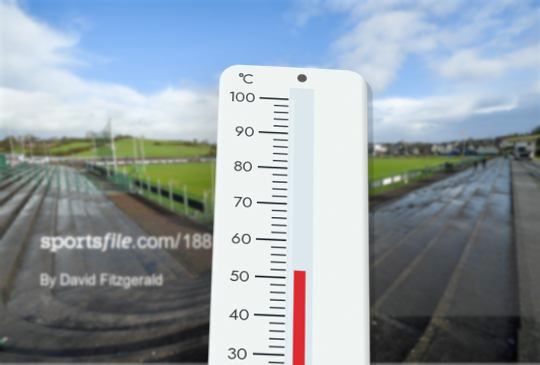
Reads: 52 (°C)
